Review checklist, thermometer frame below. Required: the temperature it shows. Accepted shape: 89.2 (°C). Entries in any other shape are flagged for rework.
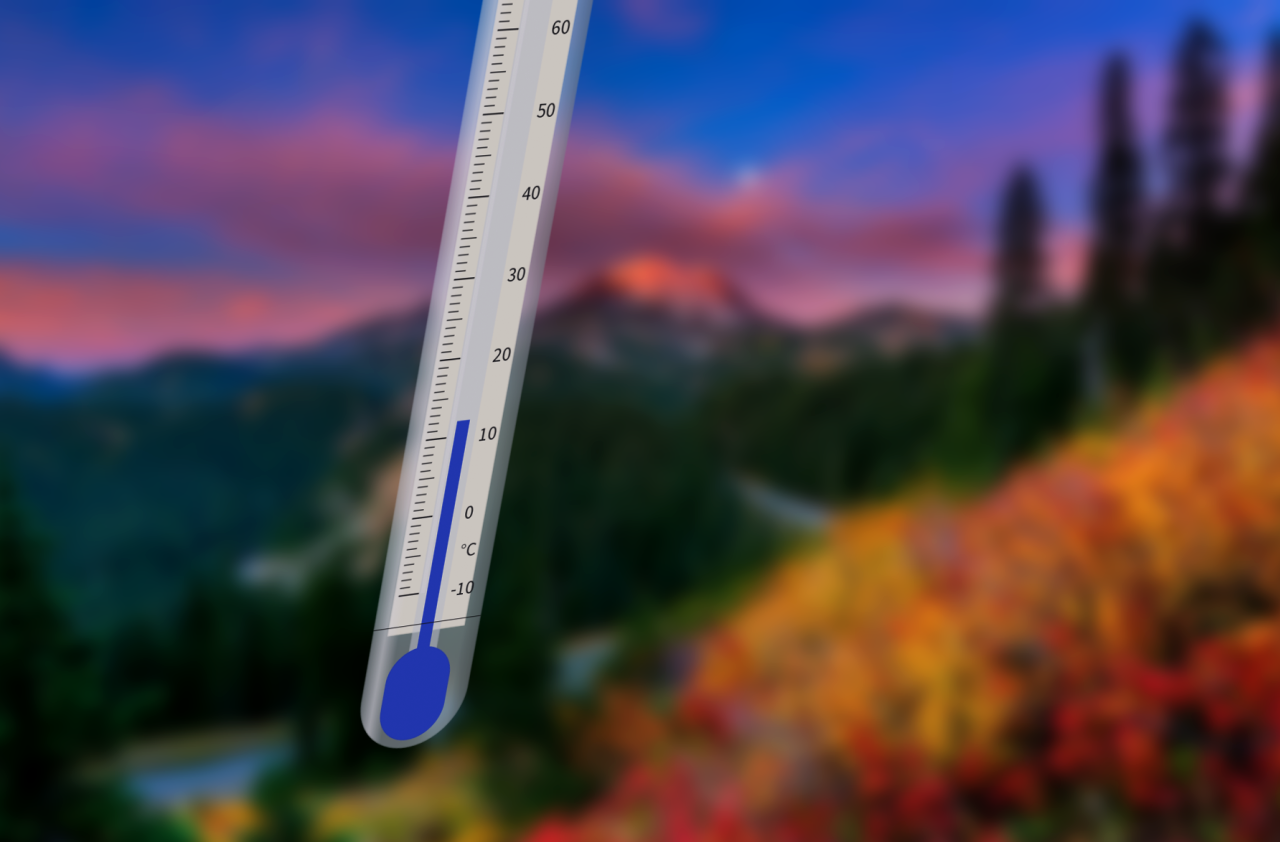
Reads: 12 (°C)
